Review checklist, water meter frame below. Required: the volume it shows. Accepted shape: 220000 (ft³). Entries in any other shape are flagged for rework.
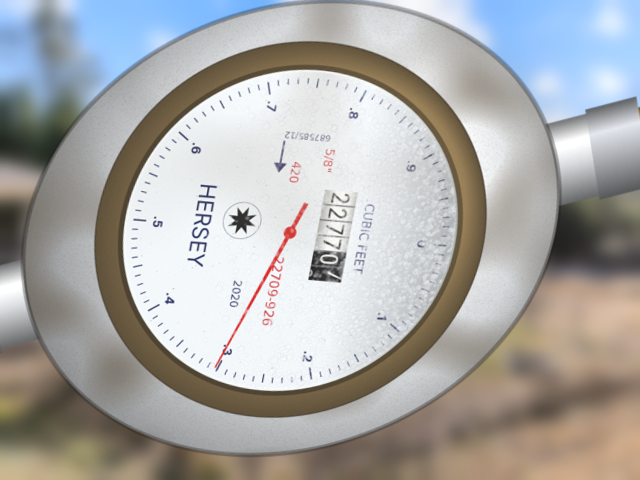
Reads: 227707.30 (ft³)
